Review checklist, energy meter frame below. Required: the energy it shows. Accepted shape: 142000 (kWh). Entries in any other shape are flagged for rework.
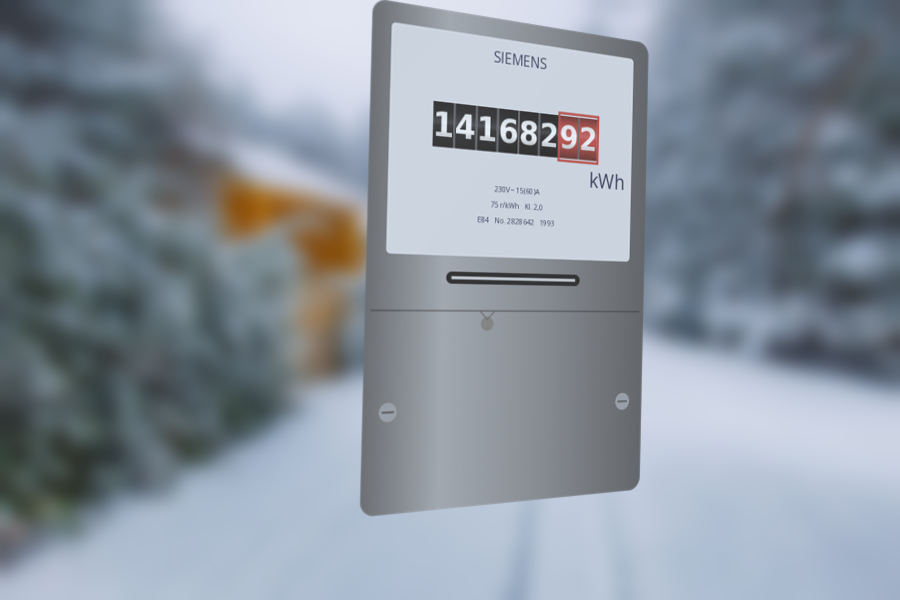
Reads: 141682.92 (kWh)
